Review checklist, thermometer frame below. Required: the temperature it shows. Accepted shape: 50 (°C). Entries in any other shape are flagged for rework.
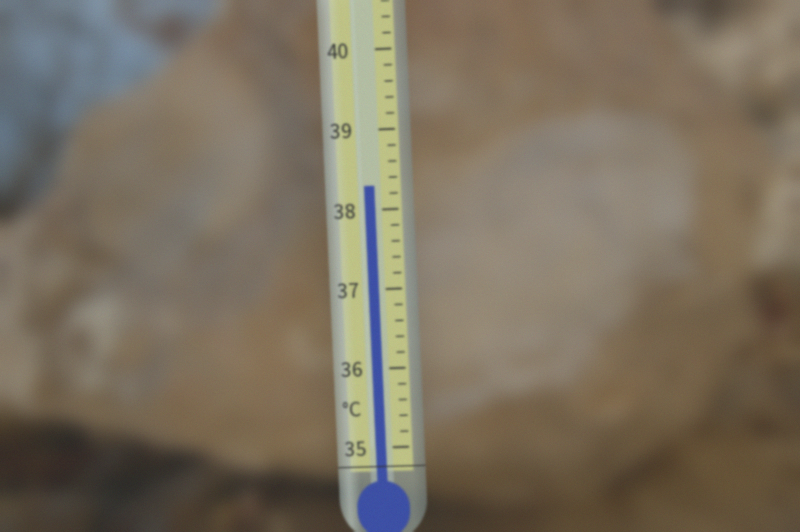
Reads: 38.3 (°C)
